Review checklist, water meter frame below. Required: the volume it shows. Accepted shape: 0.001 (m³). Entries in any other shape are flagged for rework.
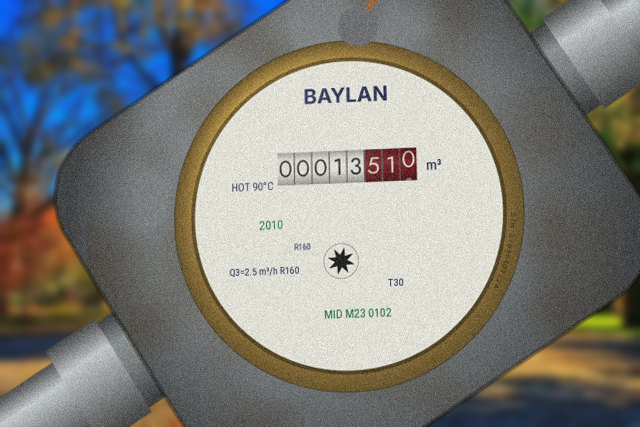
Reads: 13.510 (m³)
